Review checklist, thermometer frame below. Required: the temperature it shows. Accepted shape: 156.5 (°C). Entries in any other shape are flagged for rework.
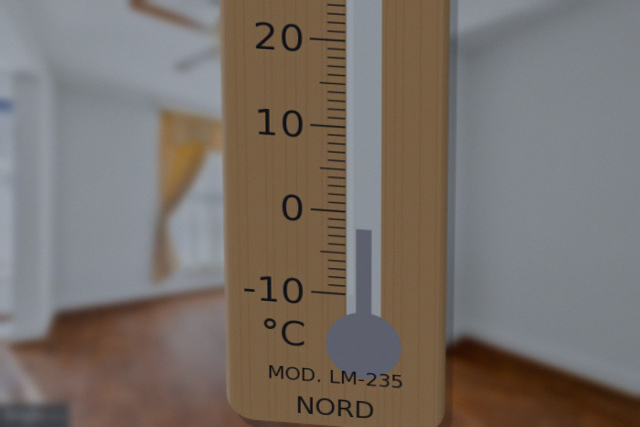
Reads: -2 (°C)
